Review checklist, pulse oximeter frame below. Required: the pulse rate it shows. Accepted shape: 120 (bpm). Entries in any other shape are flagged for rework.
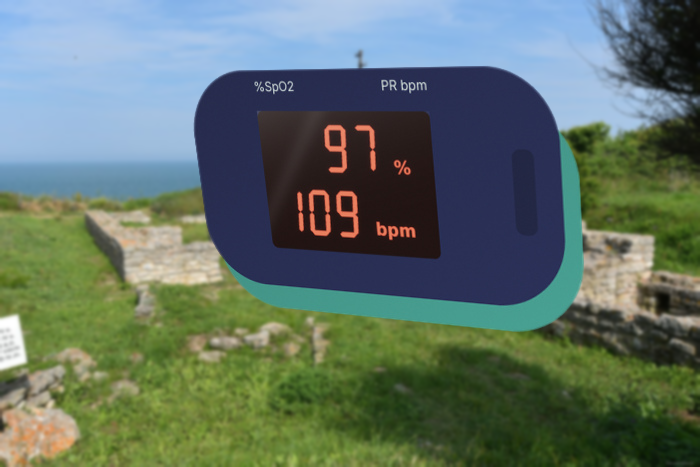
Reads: 109 (bpm)
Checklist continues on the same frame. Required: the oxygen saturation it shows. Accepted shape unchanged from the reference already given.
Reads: 97 (%)
